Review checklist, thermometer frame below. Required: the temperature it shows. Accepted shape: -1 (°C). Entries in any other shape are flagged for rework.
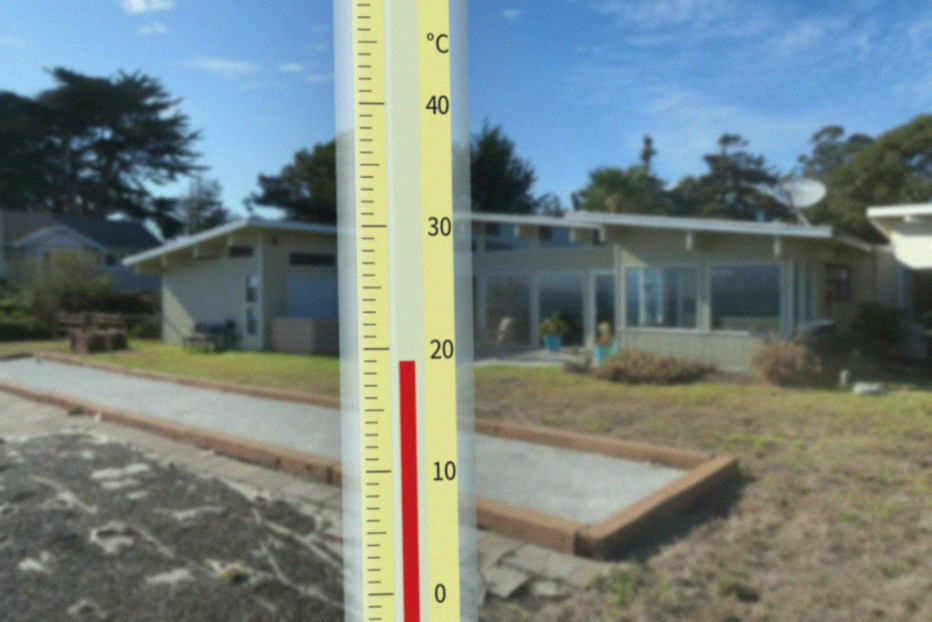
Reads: 19 (°C)
